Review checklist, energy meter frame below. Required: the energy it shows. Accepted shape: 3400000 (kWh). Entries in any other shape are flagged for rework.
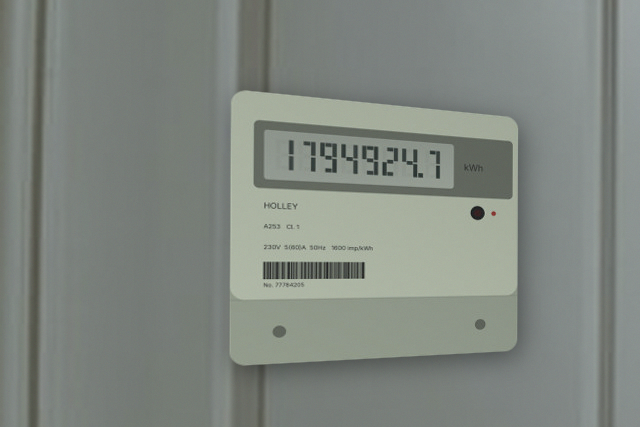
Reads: 1794924.7 (kWh)
